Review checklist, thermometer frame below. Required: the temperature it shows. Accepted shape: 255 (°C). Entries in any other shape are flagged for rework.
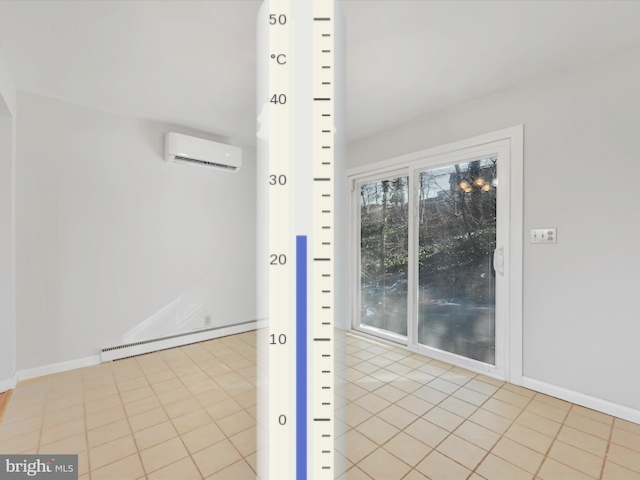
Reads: 23 (°C)
